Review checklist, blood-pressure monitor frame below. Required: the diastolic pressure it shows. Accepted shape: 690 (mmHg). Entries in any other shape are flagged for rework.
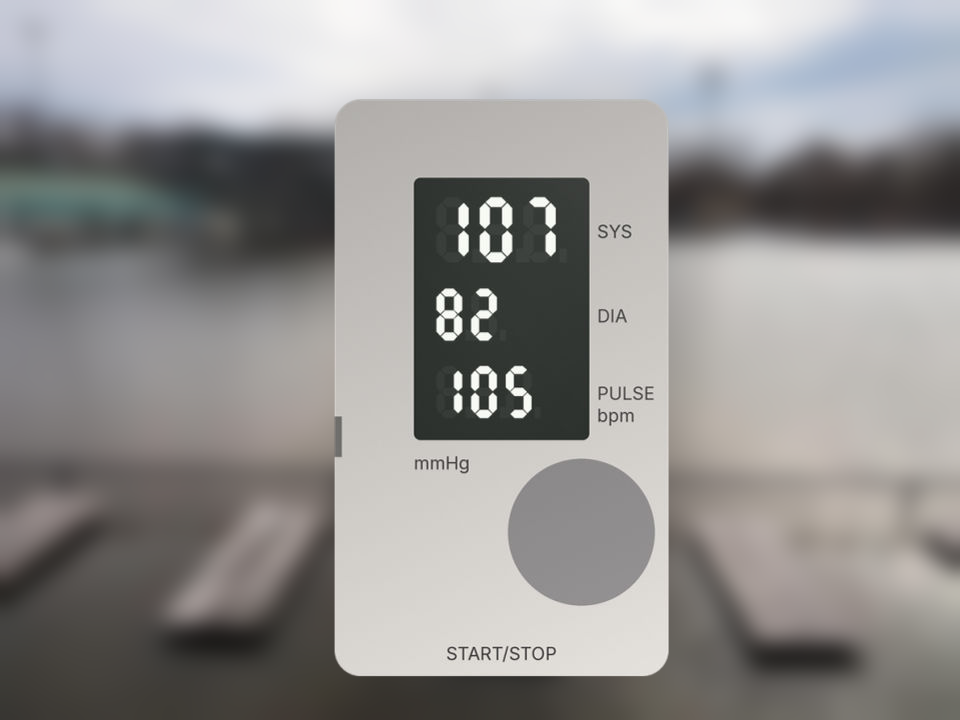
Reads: 82 (mmHg)
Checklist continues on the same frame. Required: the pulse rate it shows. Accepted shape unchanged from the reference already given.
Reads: 105 (bpm)
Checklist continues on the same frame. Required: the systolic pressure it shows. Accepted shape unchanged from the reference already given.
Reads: 107 (mmHg)
